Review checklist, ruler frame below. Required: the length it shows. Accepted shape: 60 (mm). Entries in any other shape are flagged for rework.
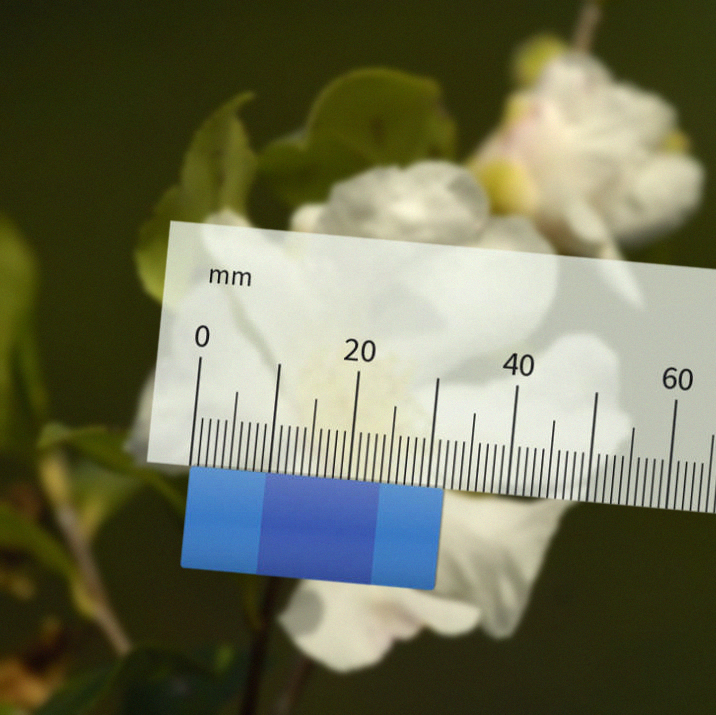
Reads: 32 (mm)
